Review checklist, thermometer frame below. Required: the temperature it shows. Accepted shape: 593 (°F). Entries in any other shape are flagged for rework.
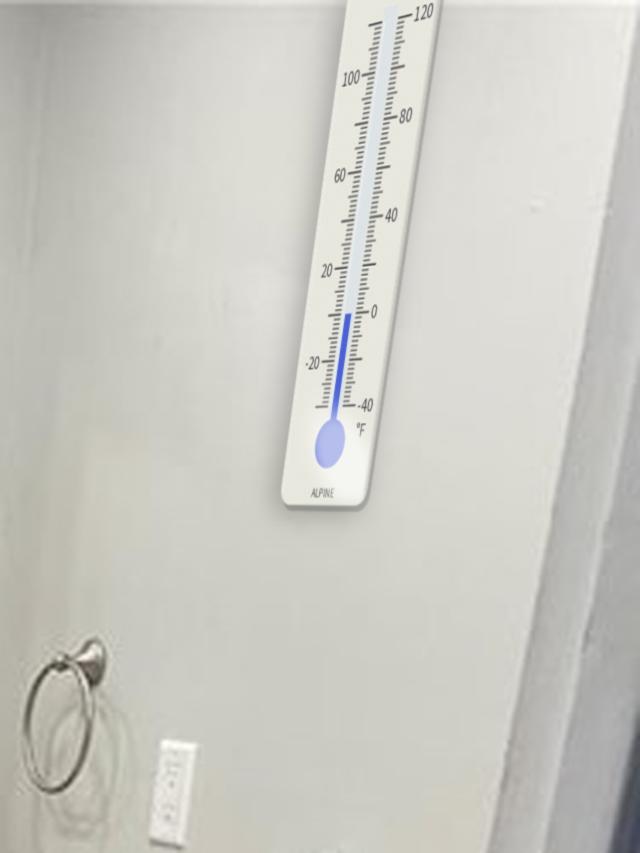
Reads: 0 (°F)
